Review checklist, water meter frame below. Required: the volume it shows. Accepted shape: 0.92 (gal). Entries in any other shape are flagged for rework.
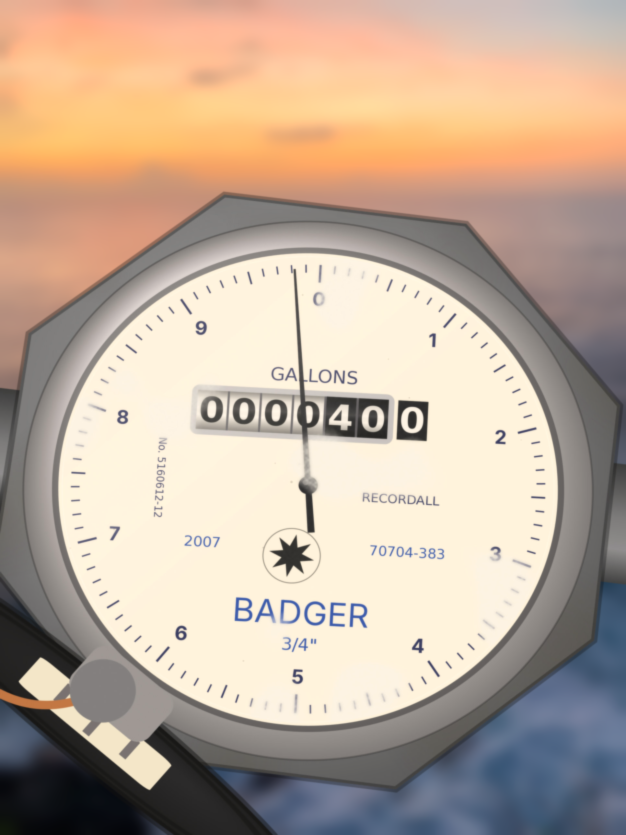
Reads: 399.8 (gal)
